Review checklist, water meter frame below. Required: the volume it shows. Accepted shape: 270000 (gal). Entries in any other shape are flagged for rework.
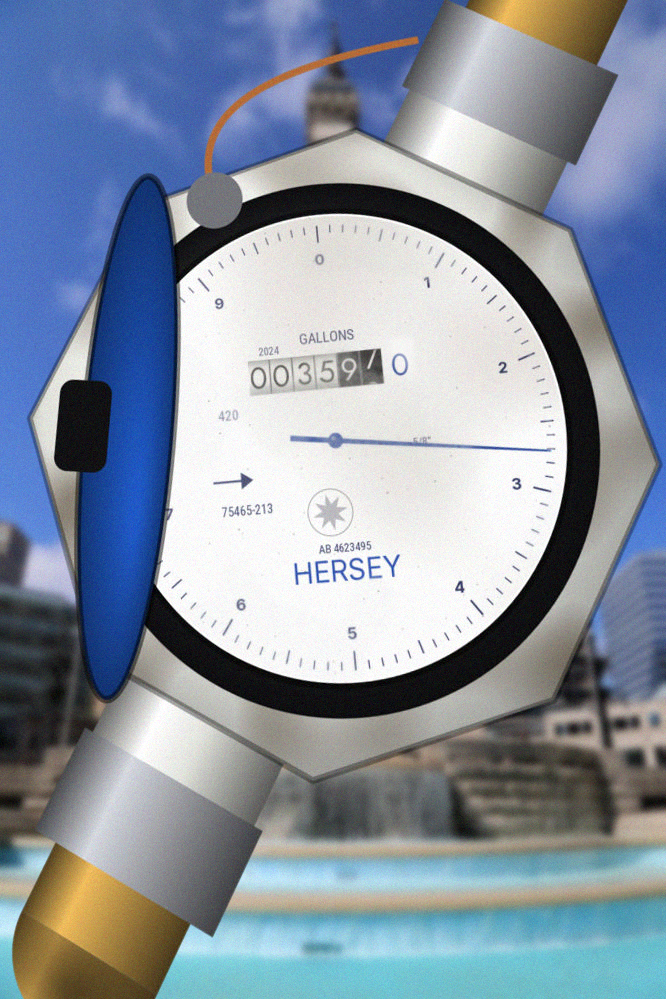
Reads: 35972.7 (gal)
